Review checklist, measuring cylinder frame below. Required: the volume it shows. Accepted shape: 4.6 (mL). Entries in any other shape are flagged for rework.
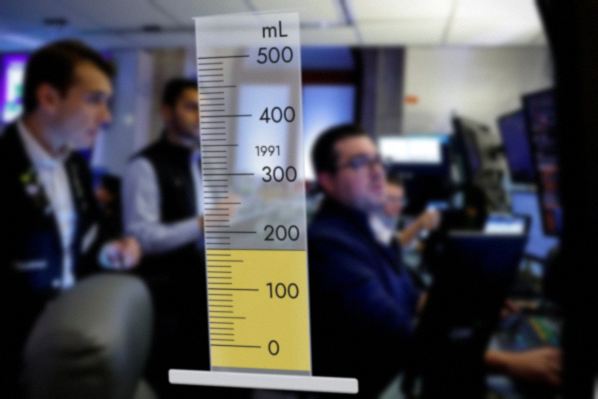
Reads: 170 (mL)
